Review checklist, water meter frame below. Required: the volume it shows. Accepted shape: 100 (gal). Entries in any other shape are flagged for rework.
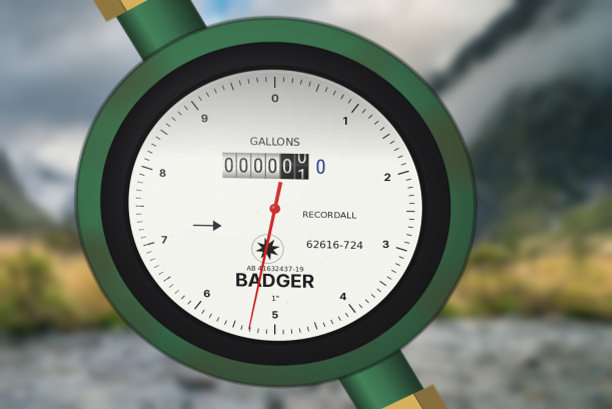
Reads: 5.3 (gal)
